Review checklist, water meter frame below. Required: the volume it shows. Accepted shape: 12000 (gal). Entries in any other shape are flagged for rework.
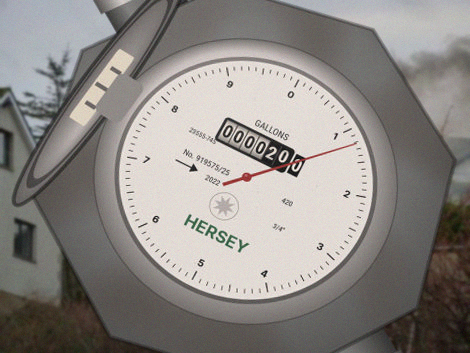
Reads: 201.2 (gal)
